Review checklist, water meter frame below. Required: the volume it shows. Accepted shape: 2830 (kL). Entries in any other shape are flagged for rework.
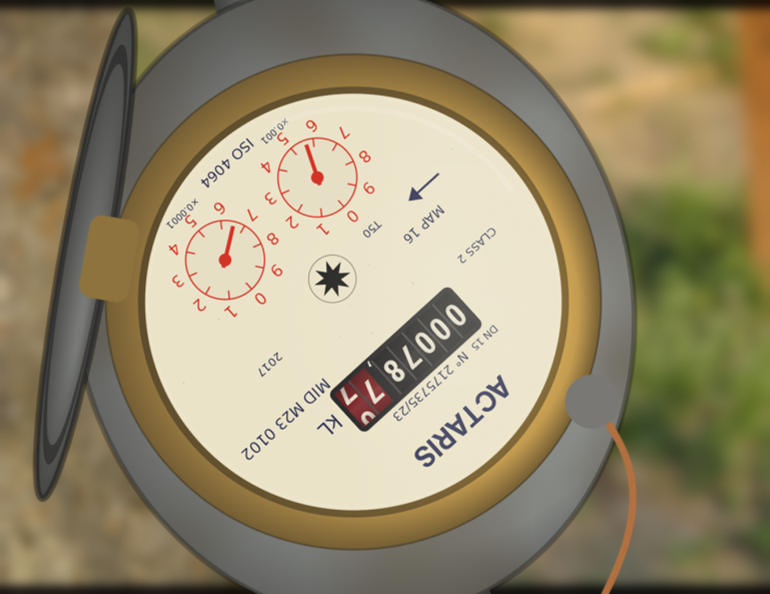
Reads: 78.7656 (kL)
